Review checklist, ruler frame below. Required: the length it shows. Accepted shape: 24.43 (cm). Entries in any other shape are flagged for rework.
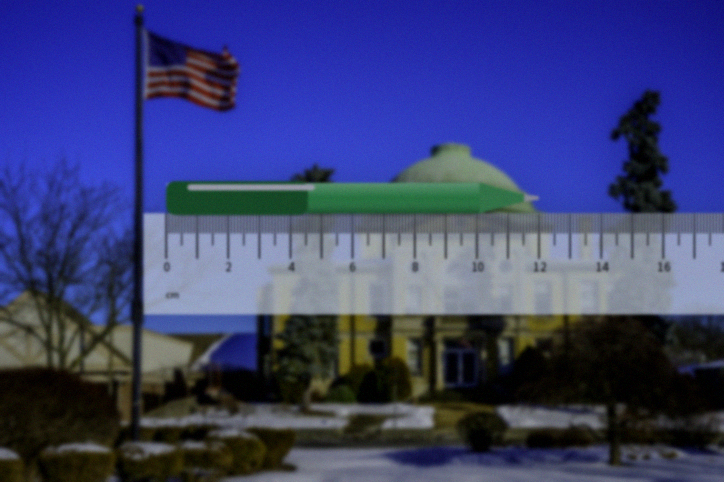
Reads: 12 (cm)
